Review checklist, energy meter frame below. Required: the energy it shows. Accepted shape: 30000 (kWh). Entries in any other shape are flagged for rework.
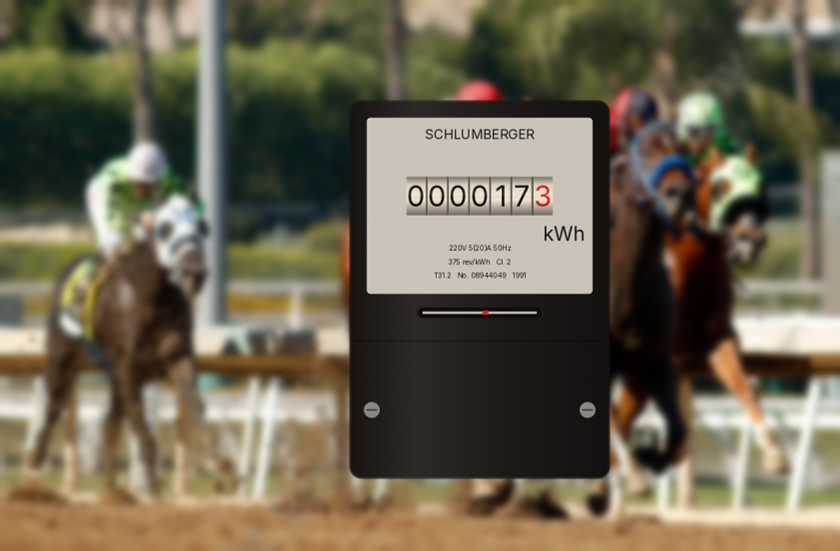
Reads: 17.3 (kWh)
